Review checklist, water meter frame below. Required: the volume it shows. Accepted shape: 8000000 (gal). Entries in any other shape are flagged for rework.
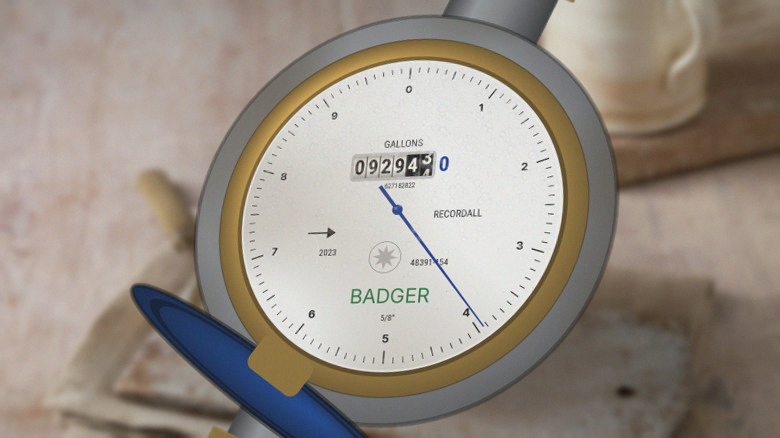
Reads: 929433.9 (gal)
